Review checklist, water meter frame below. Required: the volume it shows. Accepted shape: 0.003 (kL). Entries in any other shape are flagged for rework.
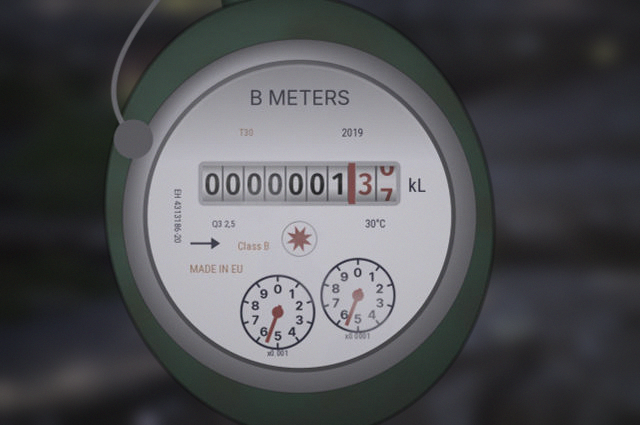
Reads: 1.3655 (kL)
